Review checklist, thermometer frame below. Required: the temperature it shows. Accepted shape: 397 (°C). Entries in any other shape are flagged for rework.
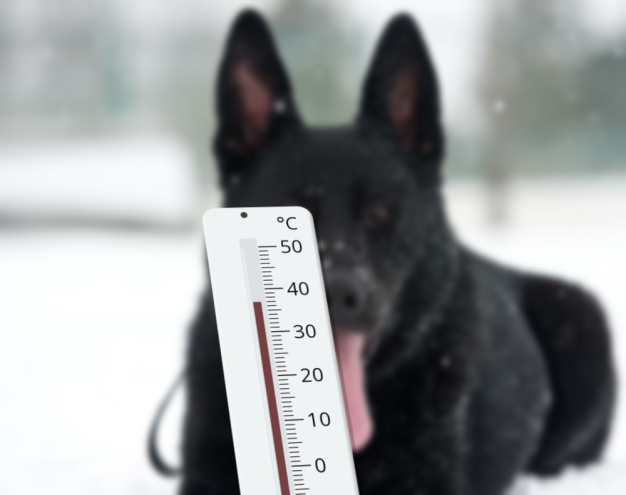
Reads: 37 (°C)
